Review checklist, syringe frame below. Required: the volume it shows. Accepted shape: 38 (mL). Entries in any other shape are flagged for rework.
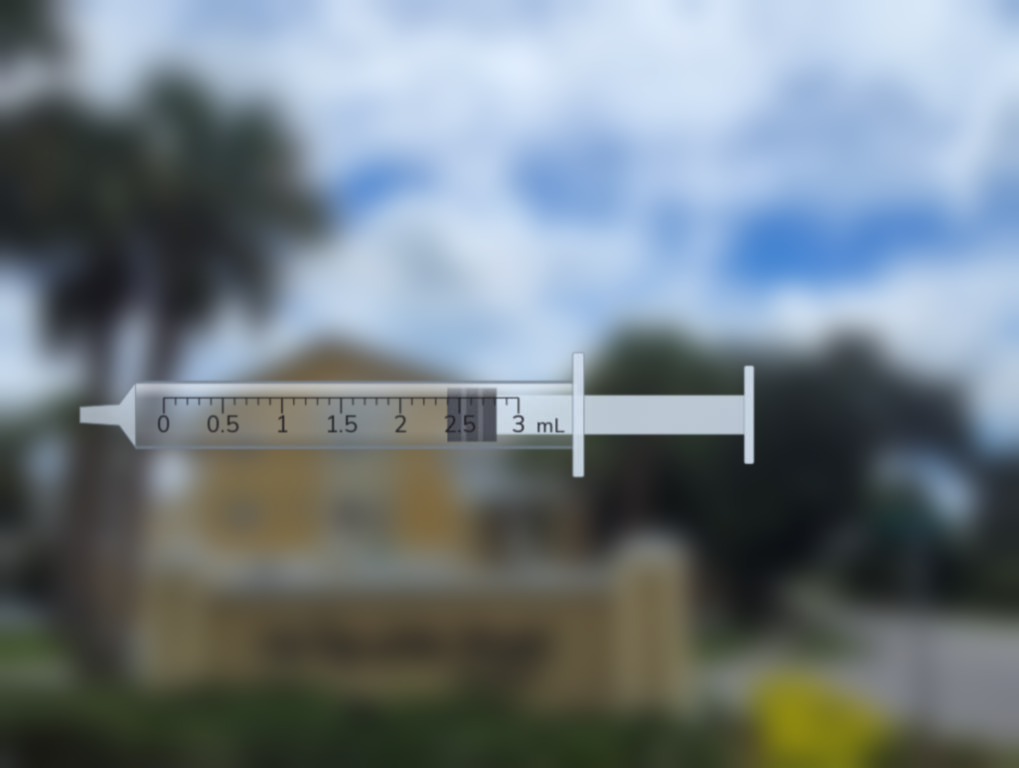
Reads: 2.4 (mL)
